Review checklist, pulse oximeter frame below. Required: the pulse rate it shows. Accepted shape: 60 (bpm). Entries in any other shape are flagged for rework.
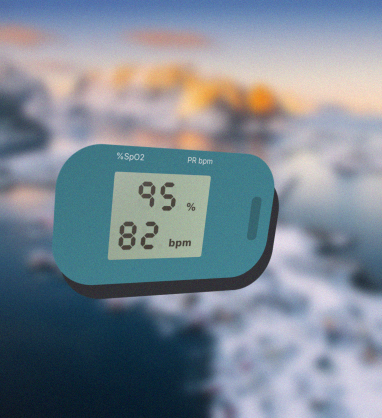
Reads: 82 (bpm)
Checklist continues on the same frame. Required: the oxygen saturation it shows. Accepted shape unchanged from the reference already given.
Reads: 95 (%)
